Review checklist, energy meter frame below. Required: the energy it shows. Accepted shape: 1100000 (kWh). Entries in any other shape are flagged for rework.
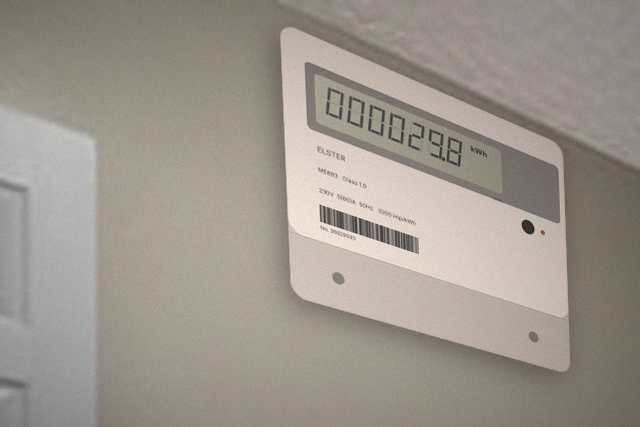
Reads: 29.8 (kWh)
